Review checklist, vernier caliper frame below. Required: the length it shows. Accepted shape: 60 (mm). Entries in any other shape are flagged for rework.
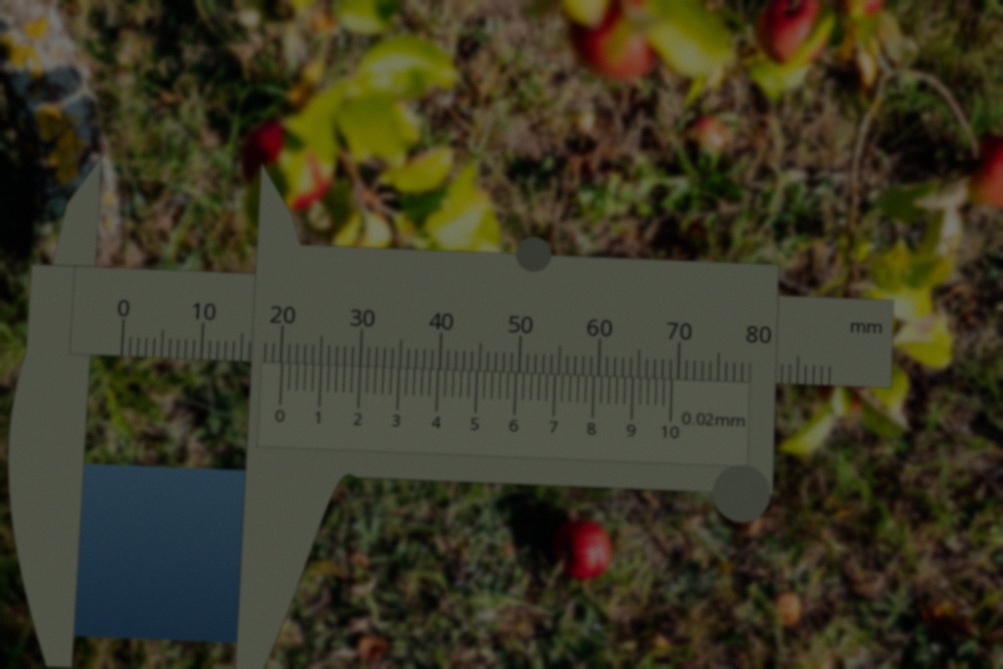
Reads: 20.2 (mm)
